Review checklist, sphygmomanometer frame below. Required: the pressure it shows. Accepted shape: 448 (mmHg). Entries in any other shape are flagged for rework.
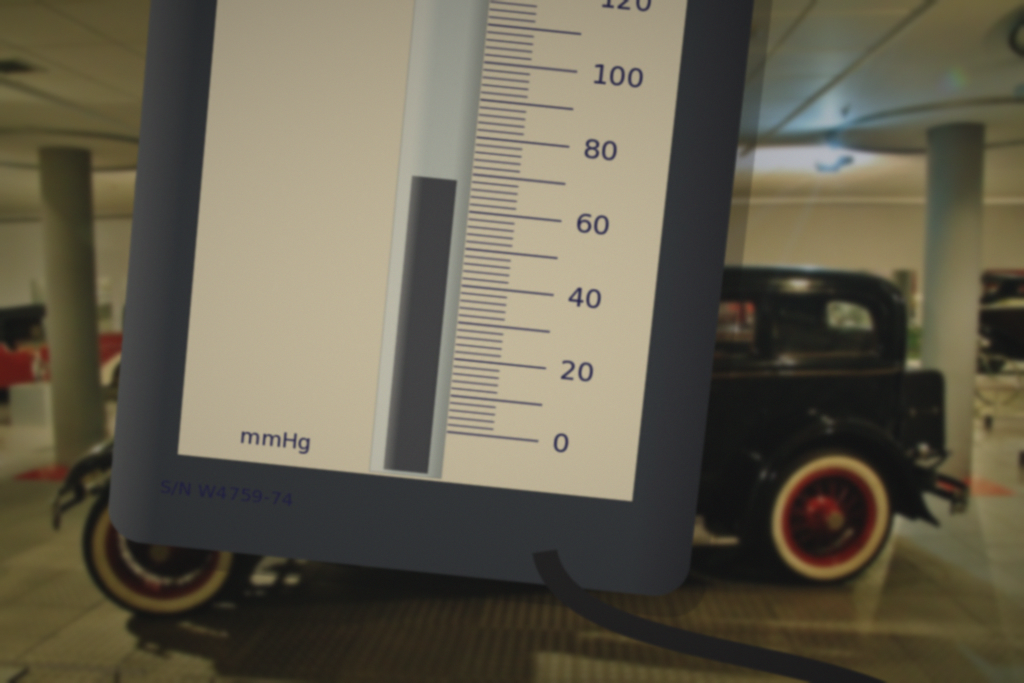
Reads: 68 (mmHg)
